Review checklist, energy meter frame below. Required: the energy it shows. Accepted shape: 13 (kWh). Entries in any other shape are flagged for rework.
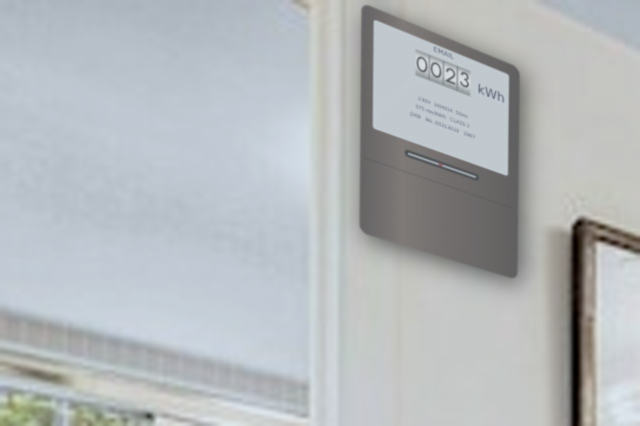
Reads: 23 (kWh)
